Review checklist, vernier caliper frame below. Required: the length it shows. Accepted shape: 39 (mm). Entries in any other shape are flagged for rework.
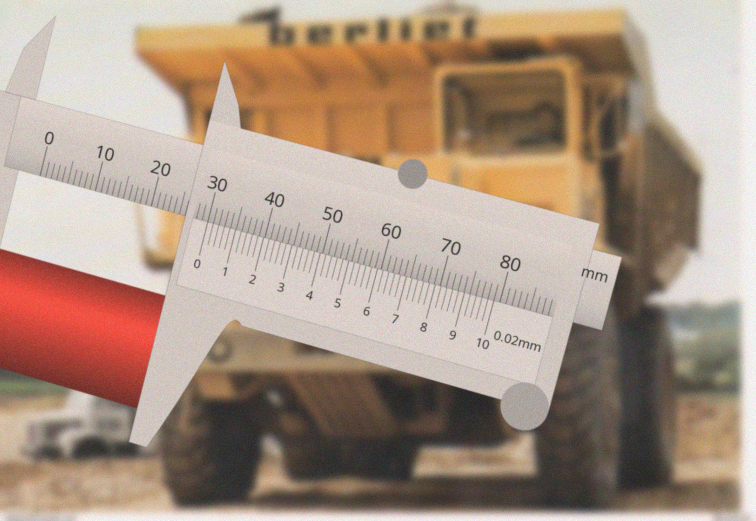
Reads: 30.0 (mm)
